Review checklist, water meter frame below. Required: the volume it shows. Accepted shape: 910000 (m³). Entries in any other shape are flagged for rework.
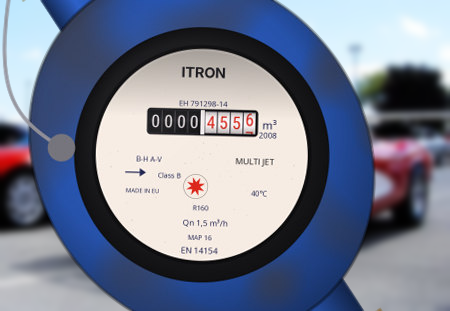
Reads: 0.4556 (m³)
